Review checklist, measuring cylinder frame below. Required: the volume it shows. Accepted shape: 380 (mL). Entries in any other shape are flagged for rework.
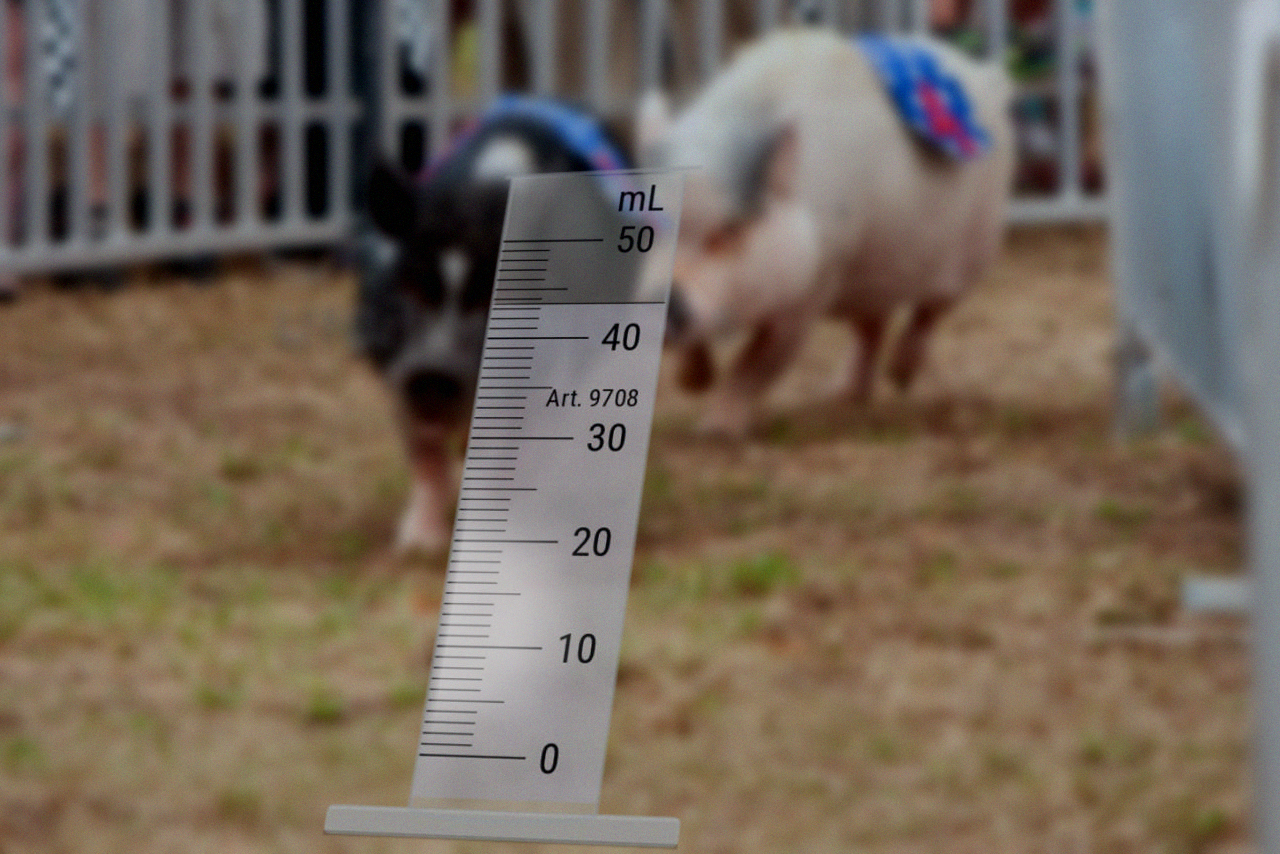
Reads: 43.5 (mL)
